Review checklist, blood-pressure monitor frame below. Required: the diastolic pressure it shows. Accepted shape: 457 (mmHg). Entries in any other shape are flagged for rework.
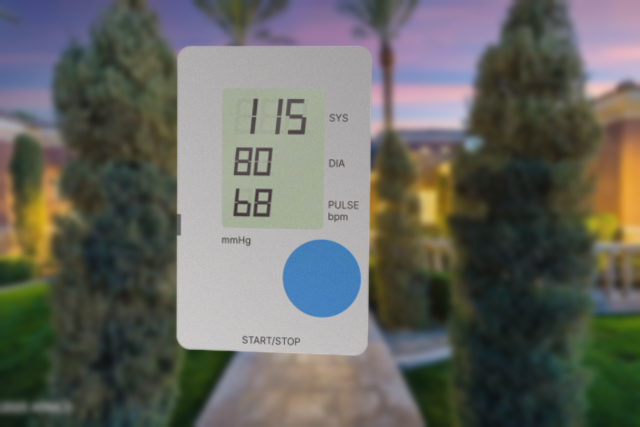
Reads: 80 (mmHg)
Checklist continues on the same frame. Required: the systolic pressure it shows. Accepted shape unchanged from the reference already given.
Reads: 115 (mmHg)
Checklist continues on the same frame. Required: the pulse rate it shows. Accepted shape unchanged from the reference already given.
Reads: 68 (bpm)
